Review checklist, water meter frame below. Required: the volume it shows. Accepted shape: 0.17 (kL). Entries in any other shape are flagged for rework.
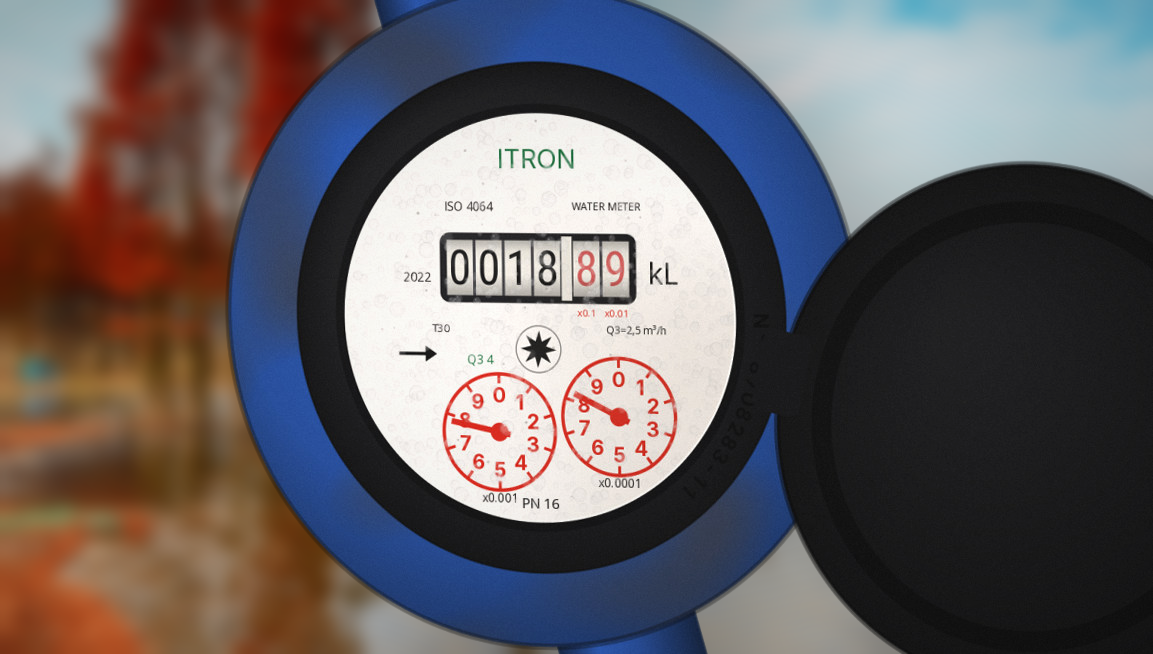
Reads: 18.8978 (kL)
